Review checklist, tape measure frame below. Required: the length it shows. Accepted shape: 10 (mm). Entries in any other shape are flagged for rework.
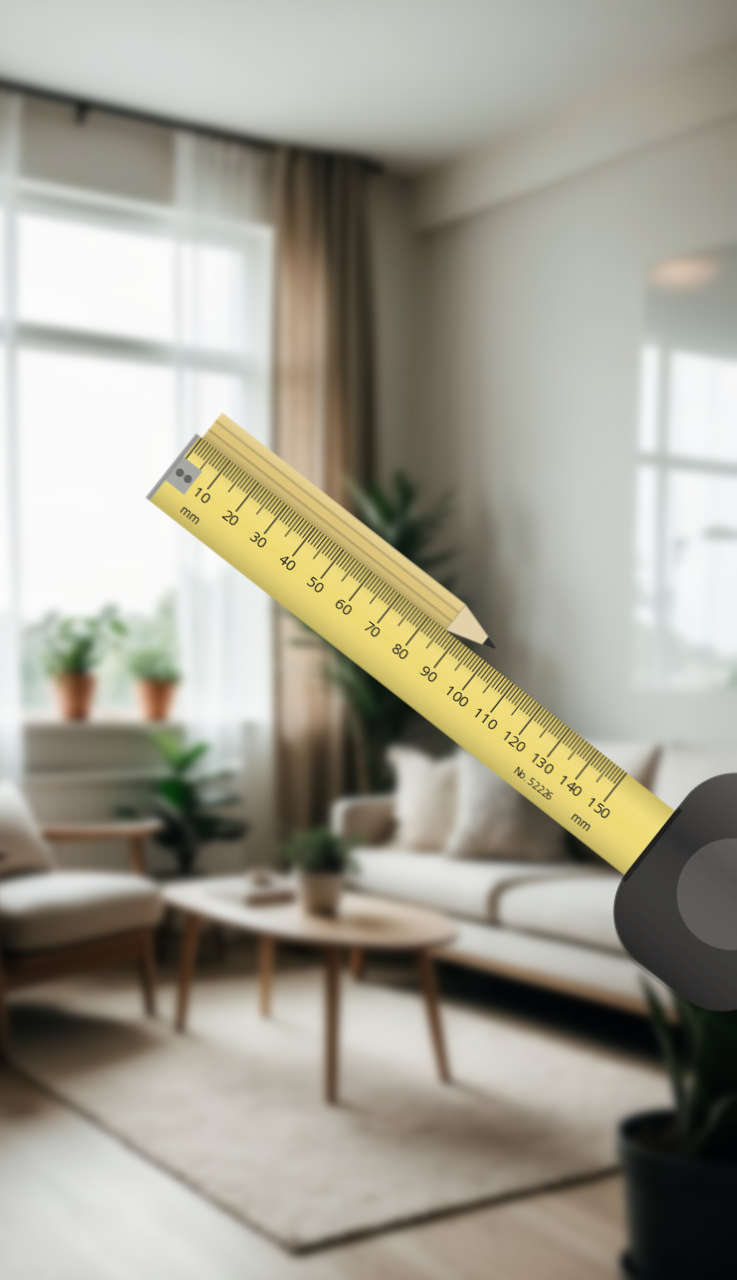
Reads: 100 (mm)
